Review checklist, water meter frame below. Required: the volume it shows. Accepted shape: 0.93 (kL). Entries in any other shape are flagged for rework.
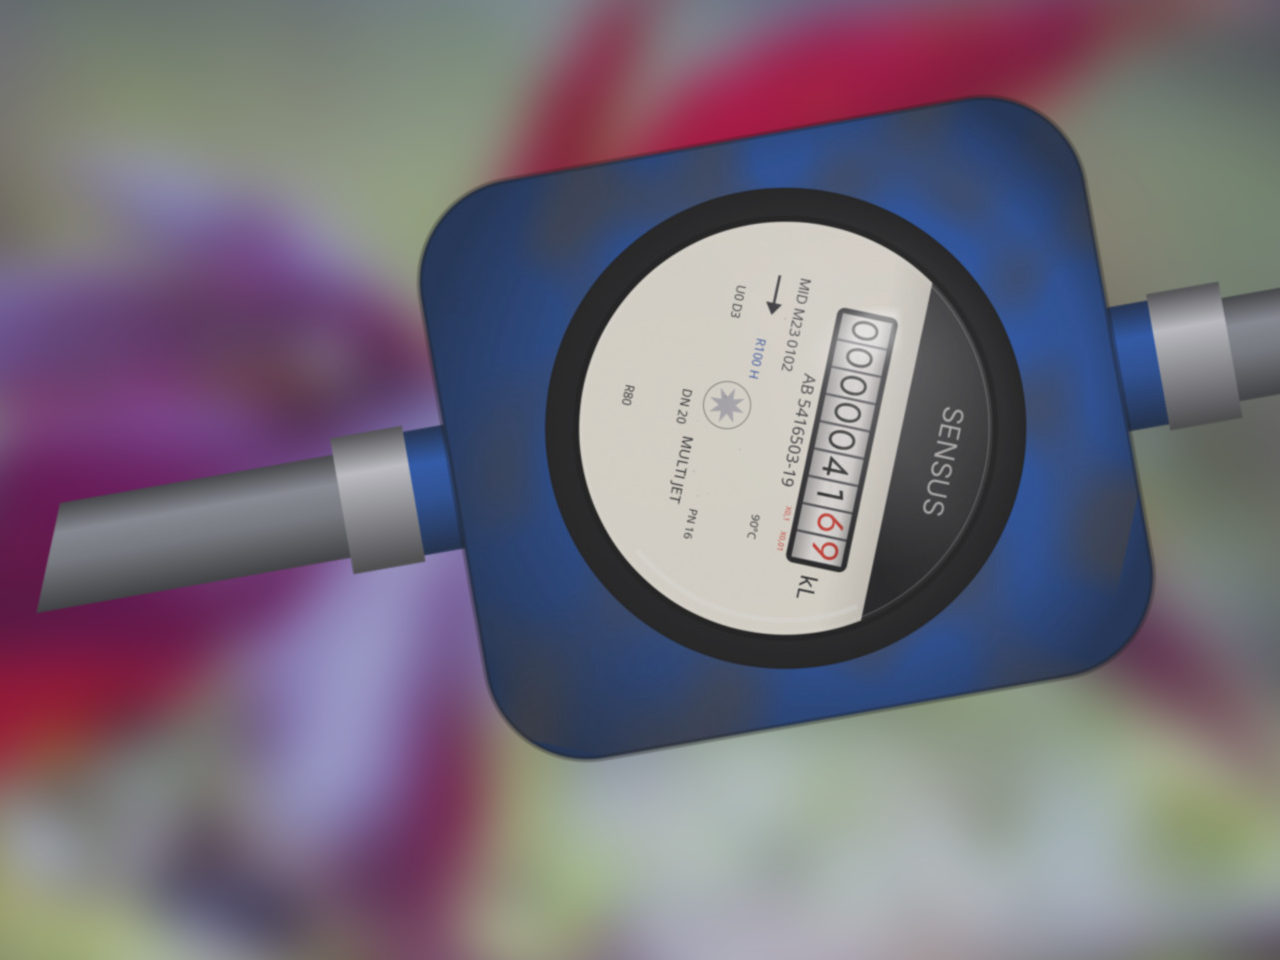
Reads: 41.69 (kL)
